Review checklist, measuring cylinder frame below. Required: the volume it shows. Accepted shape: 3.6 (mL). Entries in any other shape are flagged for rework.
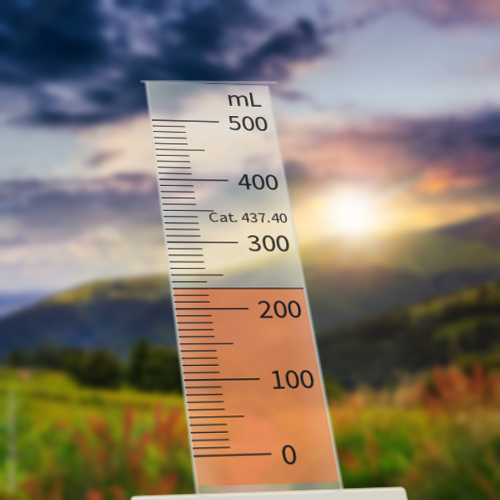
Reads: 230 (mL)
